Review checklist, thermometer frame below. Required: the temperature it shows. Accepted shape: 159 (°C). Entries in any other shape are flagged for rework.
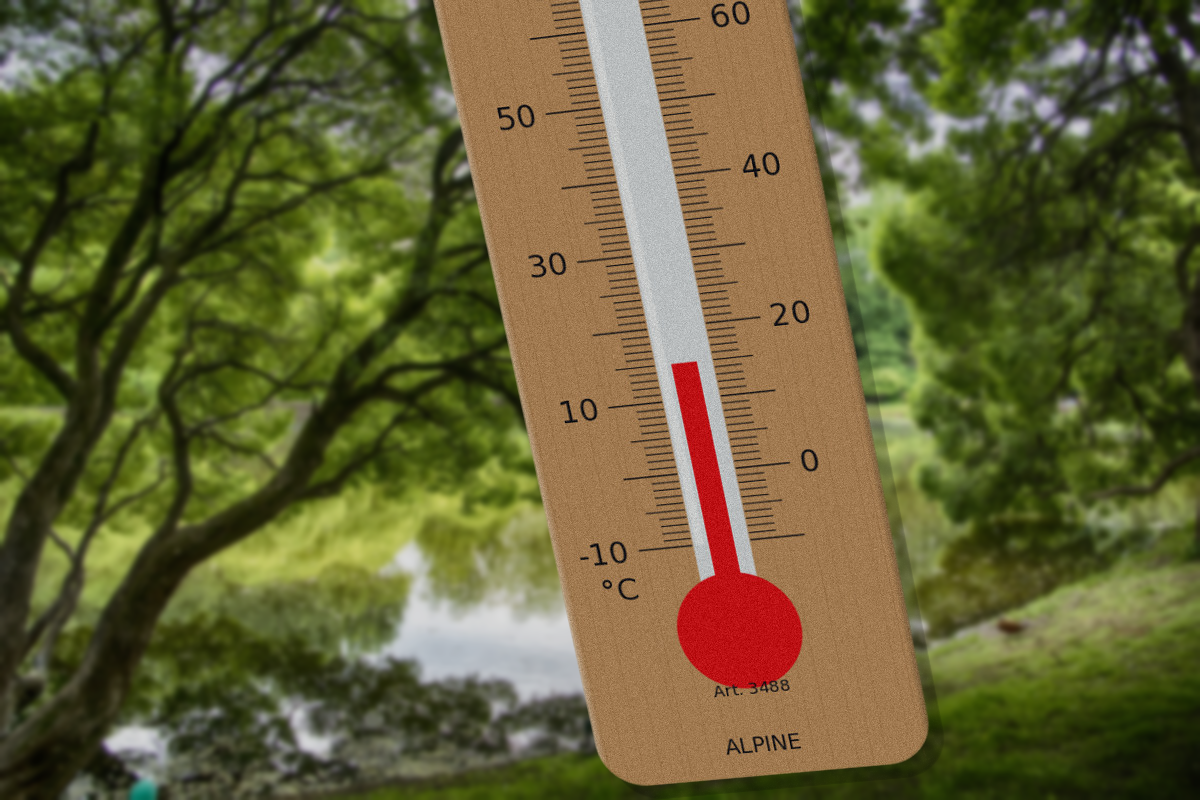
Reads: 15 (°C)
